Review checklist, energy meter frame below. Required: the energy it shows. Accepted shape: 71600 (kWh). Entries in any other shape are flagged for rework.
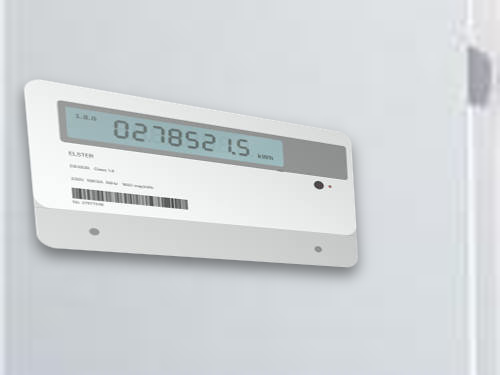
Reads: 278521.5 (kWh)
